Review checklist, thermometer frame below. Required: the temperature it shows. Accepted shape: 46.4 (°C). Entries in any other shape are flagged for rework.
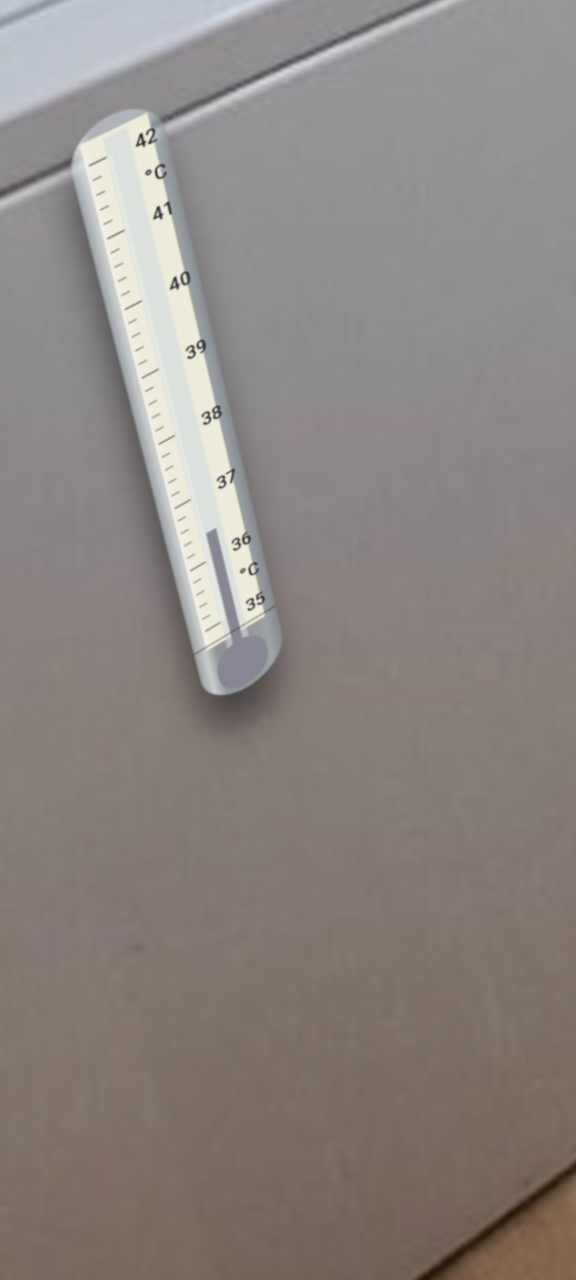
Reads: 36.4 (°C)
